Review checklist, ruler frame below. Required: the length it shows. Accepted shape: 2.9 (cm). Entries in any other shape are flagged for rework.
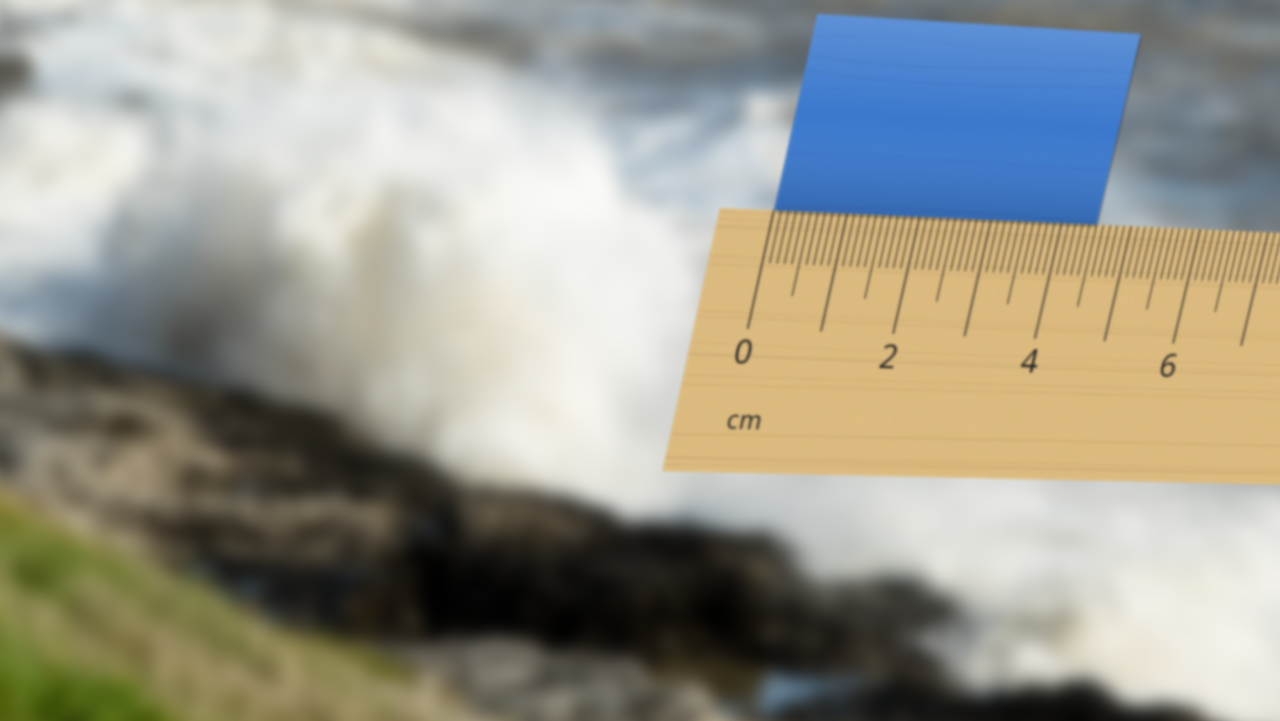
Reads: 4.5 (cm)
